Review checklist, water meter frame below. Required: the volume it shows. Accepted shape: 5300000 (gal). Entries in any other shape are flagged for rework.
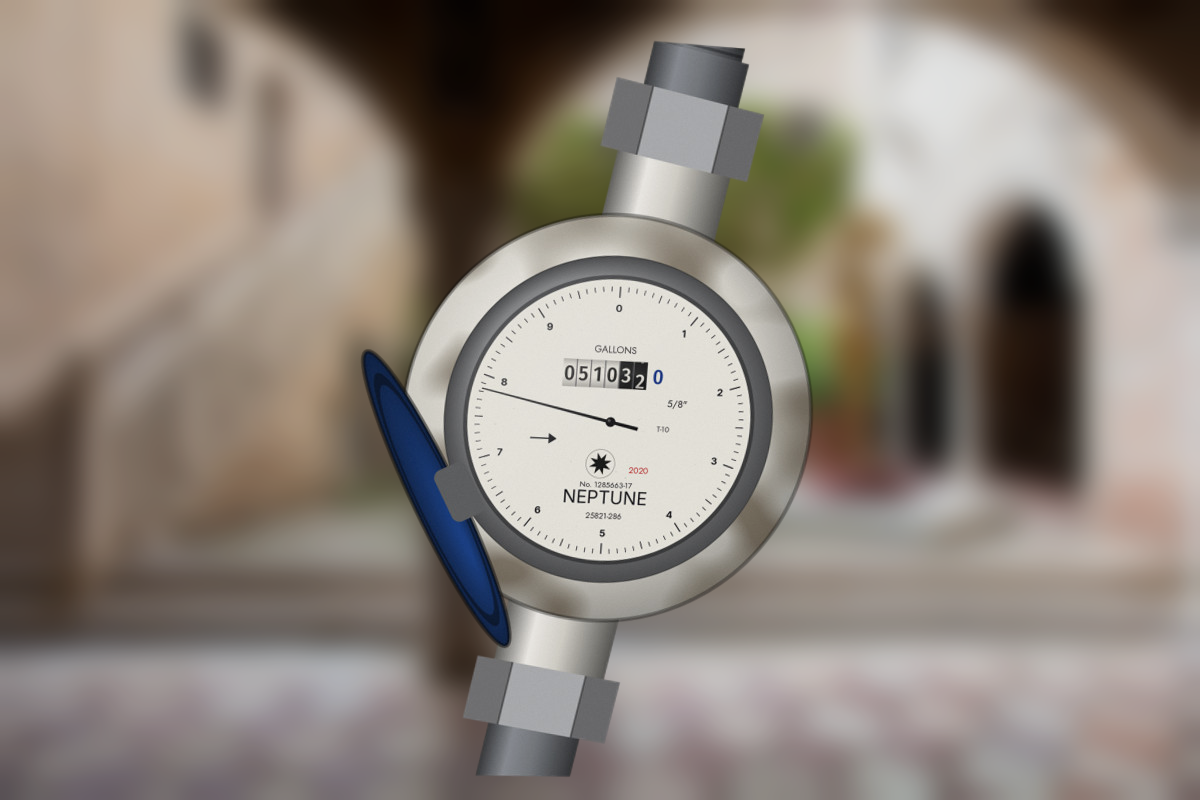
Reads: 510317.8 (gal)
